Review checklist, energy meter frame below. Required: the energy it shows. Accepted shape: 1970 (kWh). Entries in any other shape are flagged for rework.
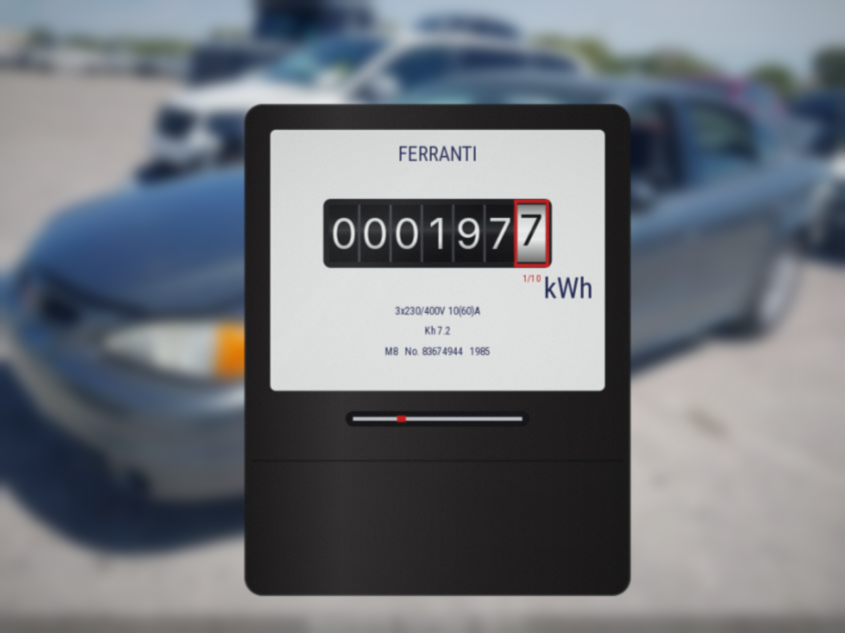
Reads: 197.7 (kWh)
